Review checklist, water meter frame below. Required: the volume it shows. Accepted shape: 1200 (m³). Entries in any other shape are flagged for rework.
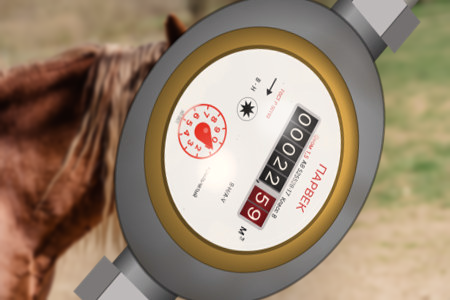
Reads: 22.590 (m³)
